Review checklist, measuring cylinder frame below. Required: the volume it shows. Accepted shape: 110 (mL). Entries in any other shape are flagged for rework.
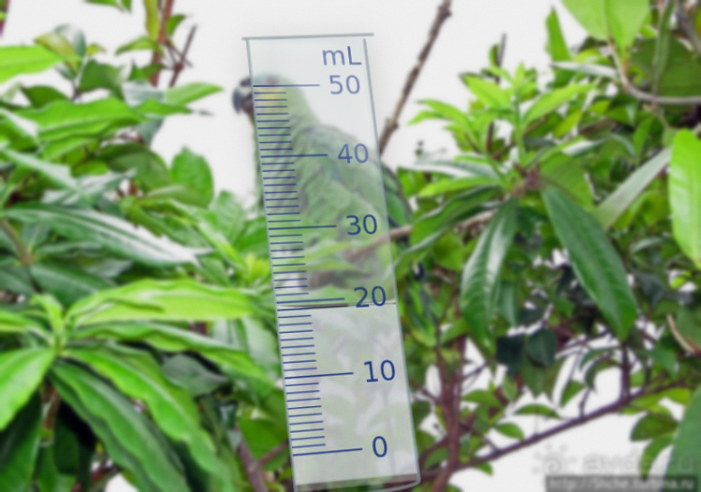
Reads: 19 (mL)
